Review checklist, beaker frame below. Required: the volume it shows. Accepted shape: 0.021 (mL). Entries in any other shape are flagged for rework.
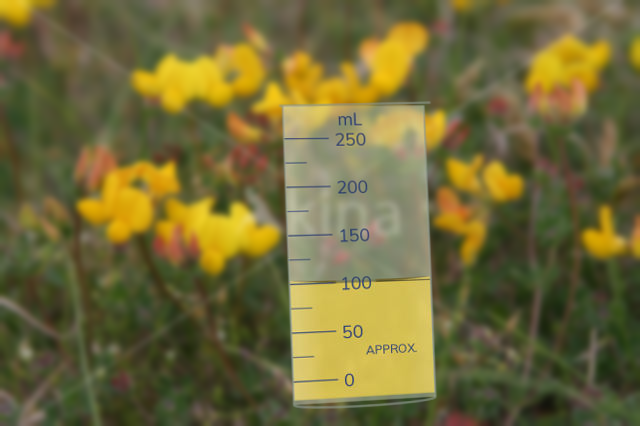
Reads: 100 (mL)
